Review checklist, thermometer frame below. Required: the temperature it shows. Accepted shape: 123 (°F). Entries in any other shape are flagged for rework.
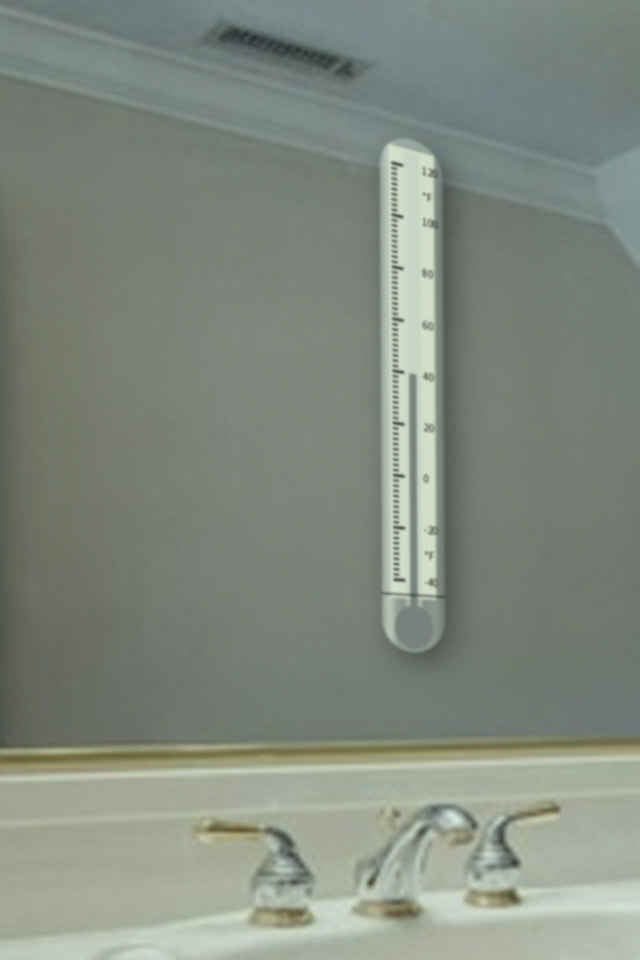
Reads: 40 (°F)
